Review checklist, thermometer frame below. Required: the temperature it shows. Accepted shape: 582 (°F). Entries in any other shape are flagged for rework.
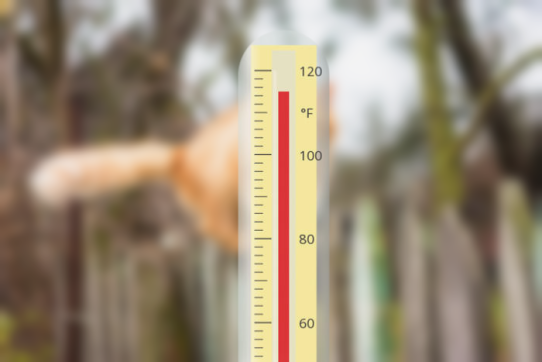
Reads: 115 (°F)
